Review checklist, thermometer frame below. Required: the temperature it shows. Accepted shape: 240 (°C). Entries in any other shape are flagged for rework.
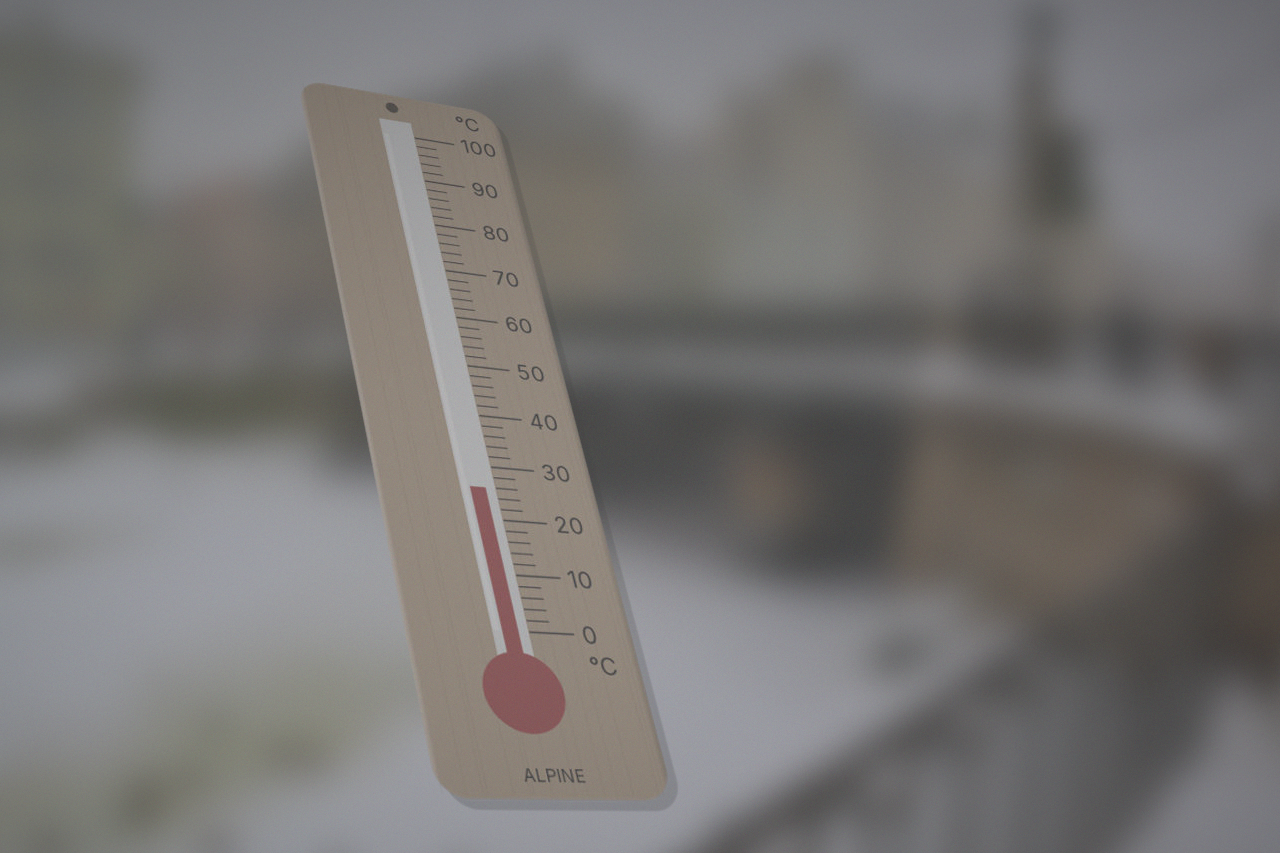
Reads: 26 (°C)
